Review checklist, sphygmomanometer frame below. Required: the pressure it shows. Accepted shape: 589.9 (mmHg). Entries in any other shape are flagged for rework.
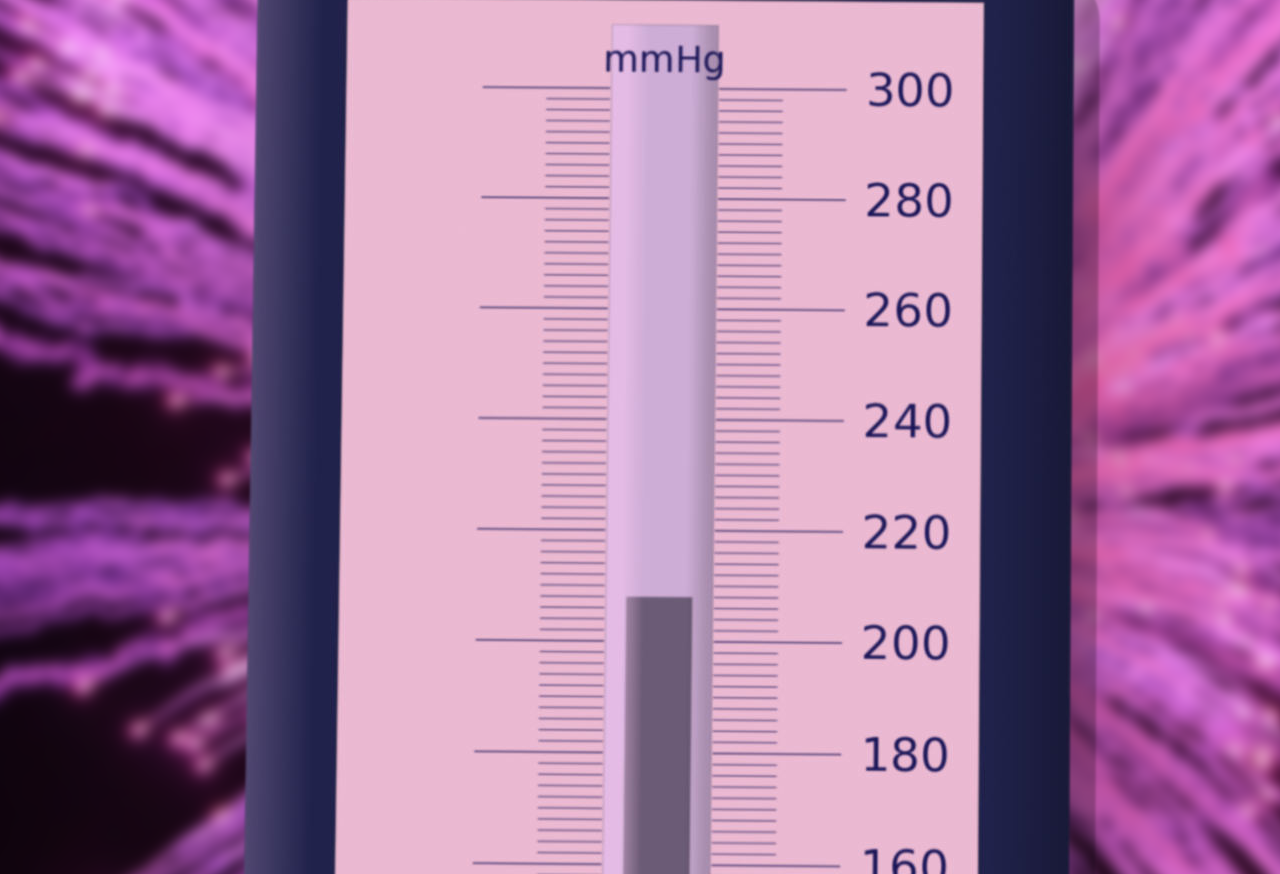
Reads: 208 (mmHg)
